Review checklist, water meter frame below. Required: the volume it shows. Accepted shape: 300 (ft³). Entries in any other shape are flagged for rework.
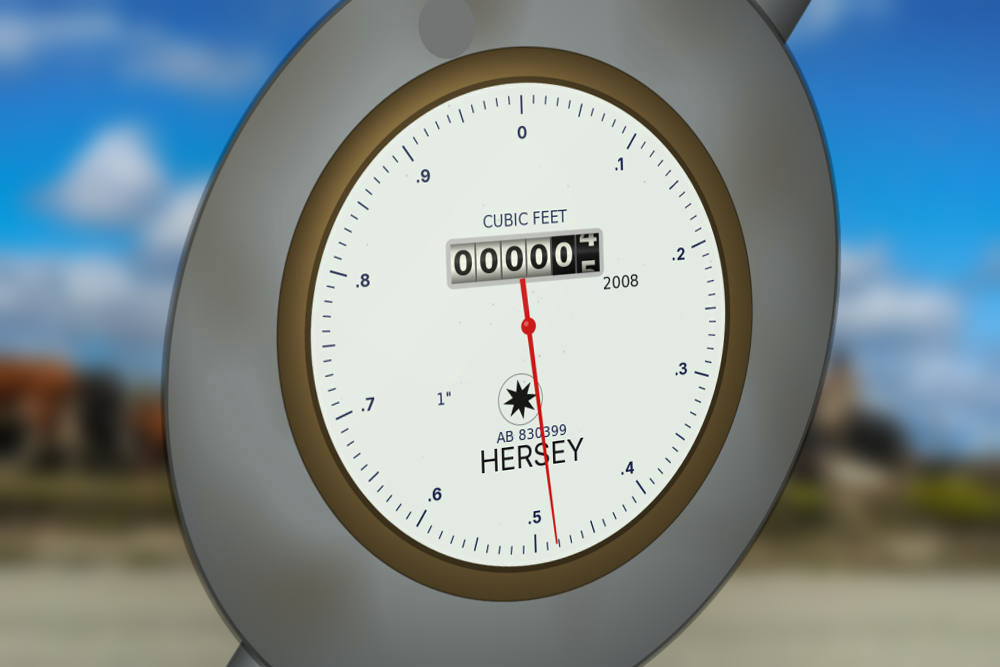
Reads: 4.48 (ft³)
